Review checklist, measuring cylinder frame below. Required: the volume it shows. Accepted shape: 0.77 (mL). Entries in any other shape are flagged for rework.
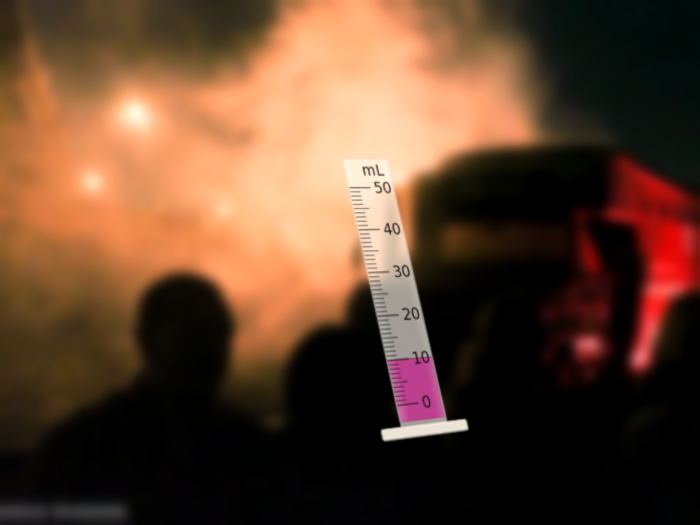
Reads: 10 (mL)
